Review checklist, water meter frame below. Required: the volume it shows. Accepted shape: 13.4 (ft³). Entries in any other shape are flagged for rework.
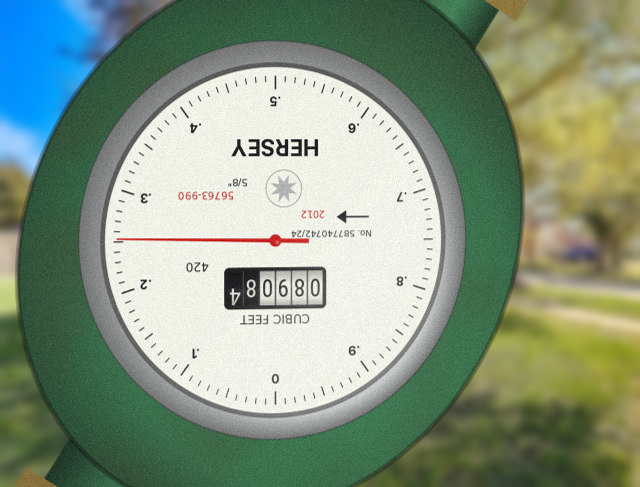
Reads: 89084.25 (ft³)
